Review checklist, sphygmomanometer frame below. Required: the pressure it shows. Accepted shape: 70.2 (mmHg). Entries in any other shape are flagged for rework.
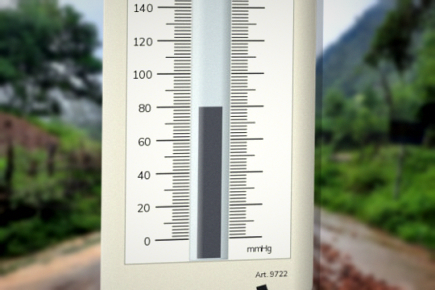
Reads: 80 (mmHg)
